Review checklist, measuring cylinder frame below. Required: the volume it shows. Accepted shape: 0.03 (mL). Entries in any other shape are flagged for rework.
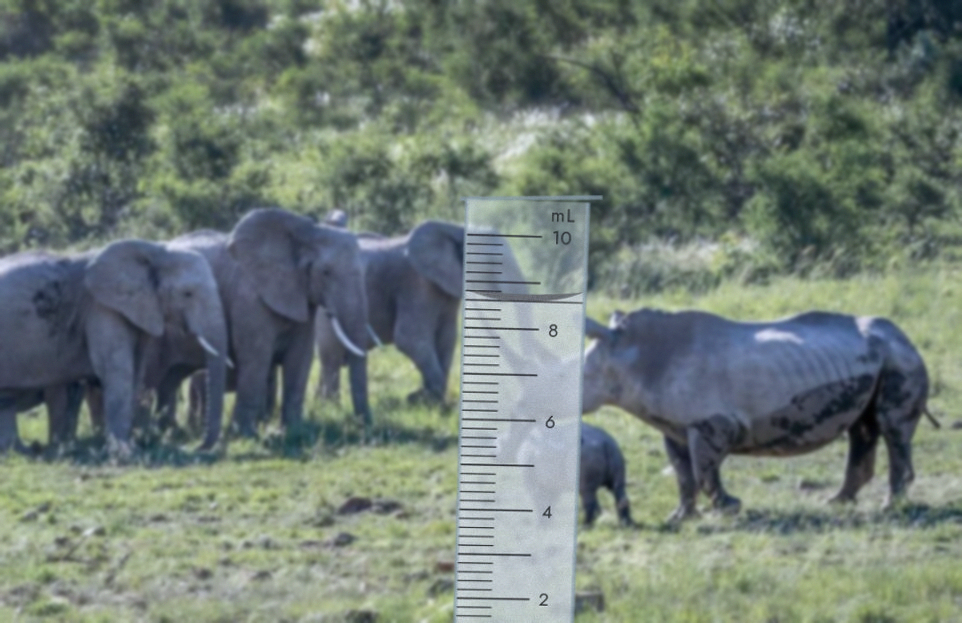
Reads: 8.6 (mL)
